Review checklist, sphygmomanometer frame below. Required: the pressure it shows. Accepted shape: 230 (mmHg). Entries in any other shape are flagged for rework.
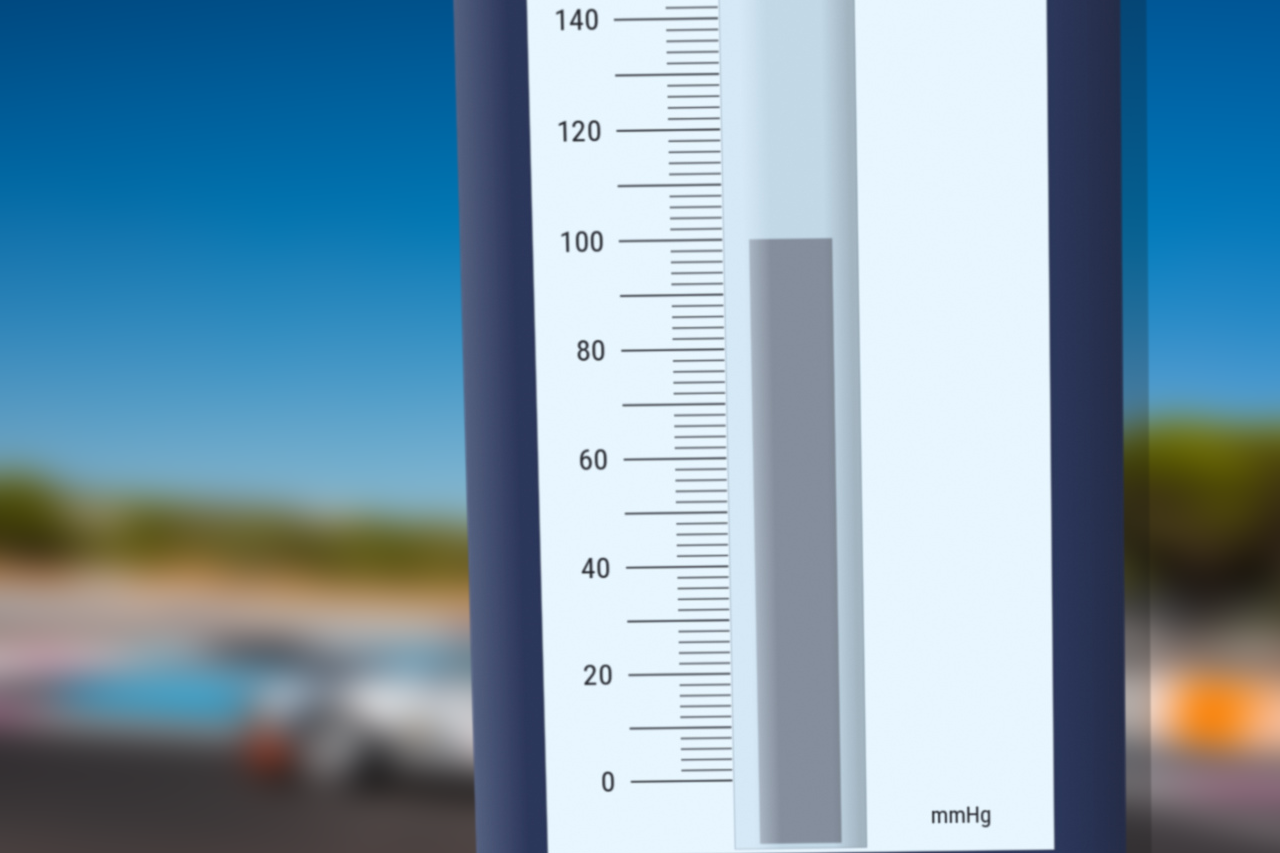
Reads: 100 (mmHg)
